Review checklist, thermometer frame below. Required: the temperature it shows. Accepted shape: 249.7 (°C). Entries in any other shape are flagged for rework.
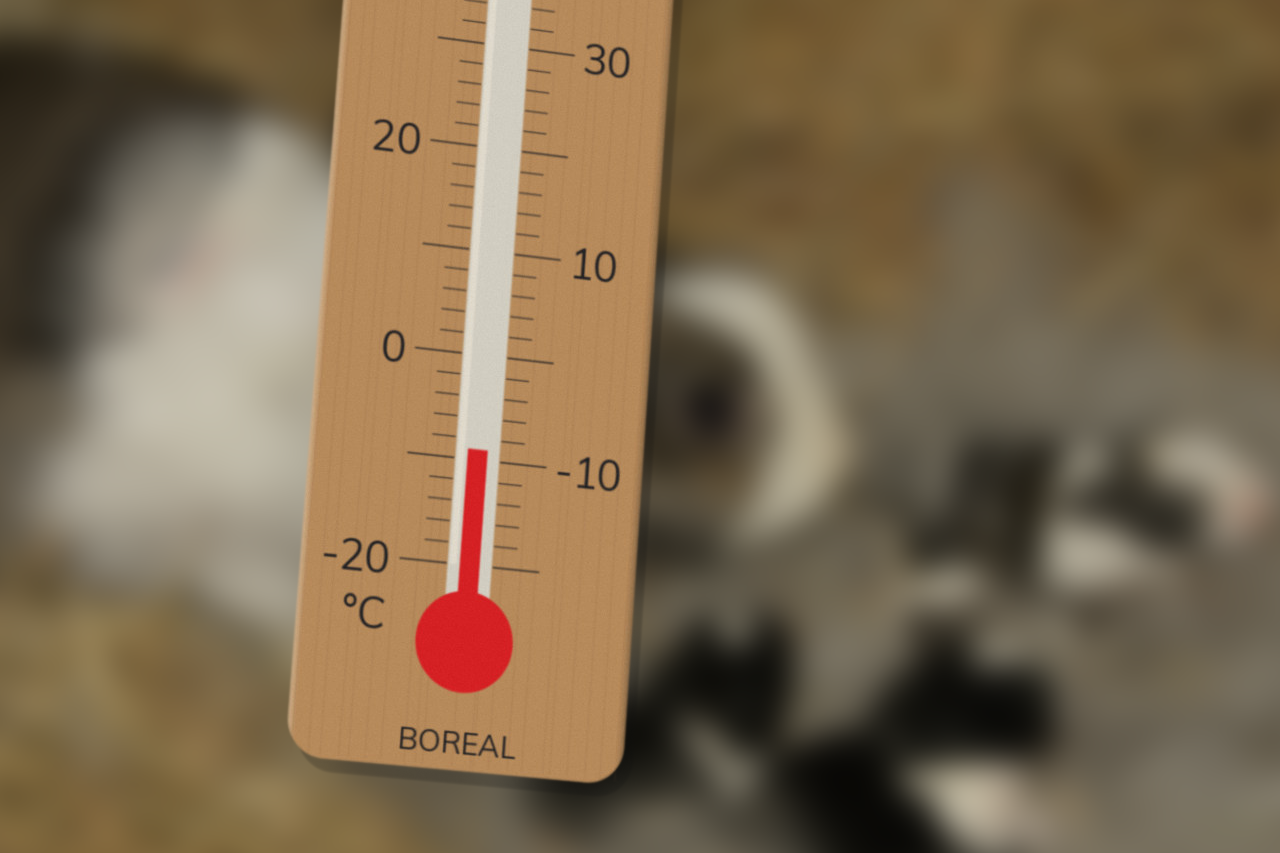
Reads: -9 (°C)
